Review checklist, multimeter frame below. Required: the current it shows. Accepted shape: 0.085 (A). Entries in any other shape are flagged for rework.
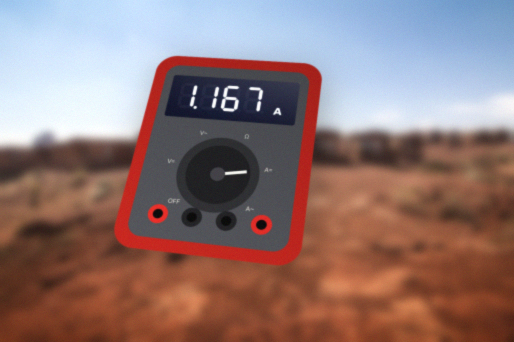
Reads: 1.167 (A)
